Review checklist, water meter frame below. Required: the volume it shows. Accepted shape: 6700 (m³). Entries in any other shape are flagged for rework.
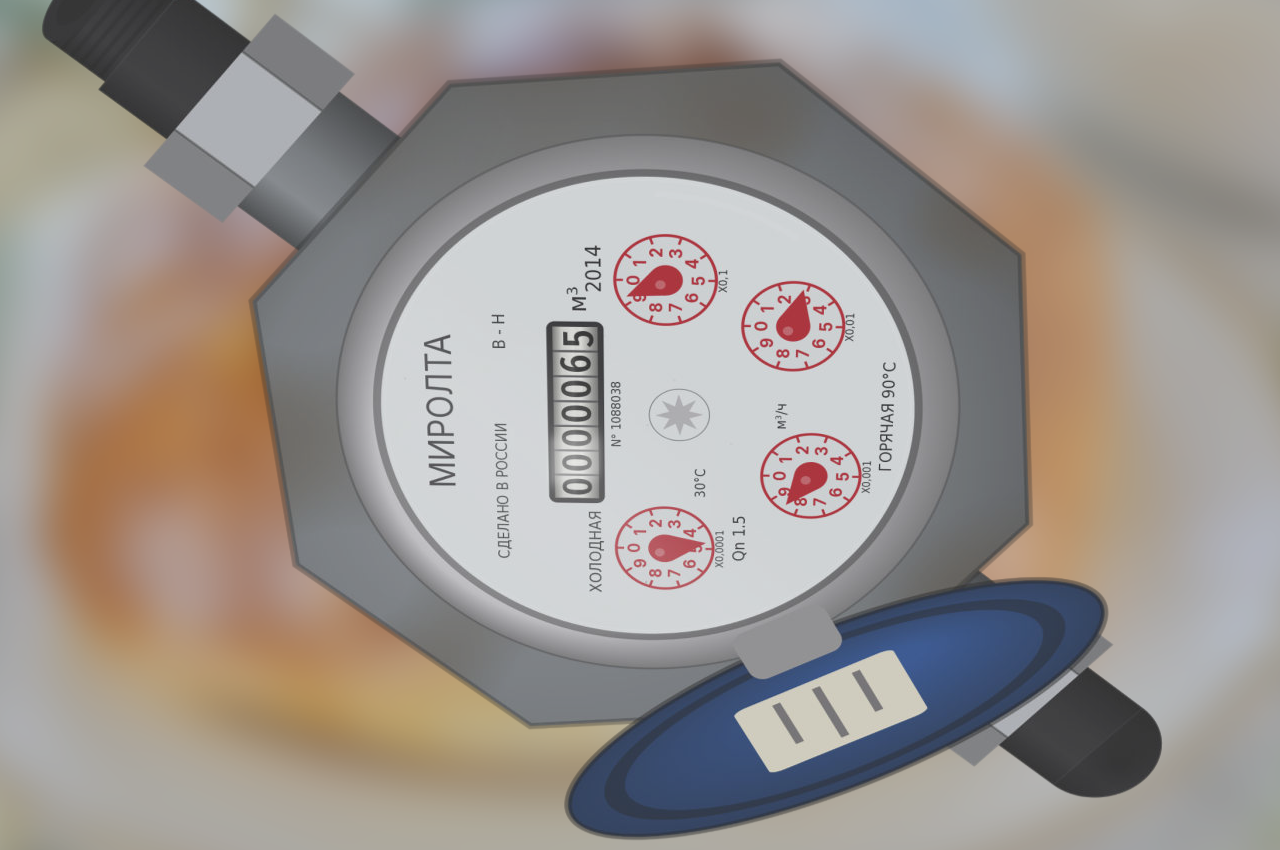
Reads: 64.9284 (m³)
